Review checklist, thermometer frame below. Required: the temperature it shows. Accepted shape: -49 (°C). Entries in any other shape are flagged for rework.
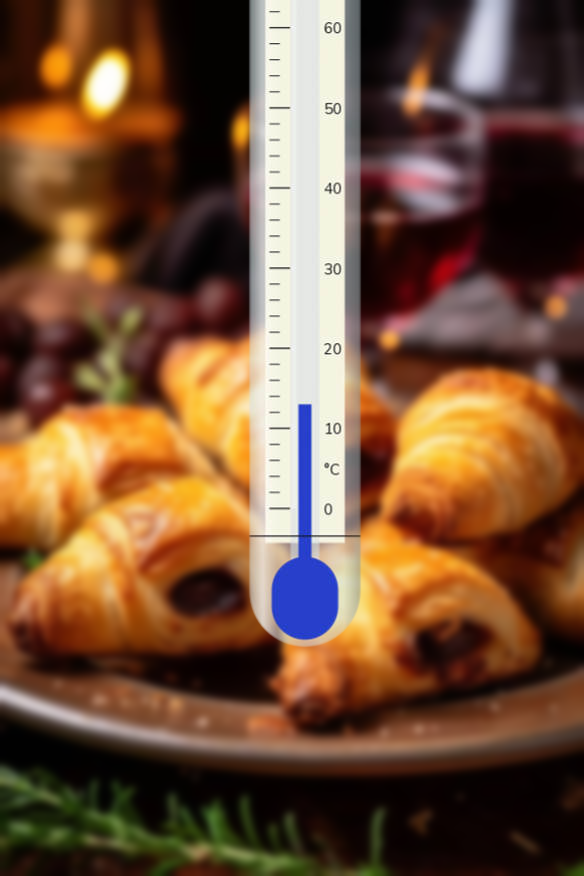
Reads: 13 (°C)
